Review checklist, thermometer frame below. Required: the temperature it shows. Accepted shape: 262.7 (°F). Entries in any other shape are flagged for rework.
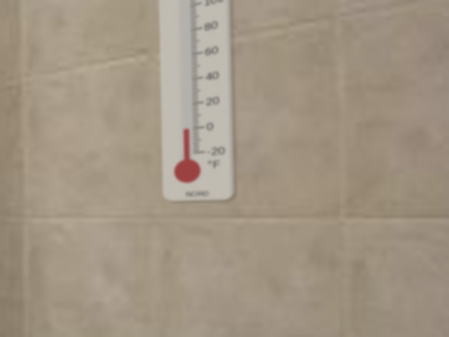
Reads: 0 (°F)
